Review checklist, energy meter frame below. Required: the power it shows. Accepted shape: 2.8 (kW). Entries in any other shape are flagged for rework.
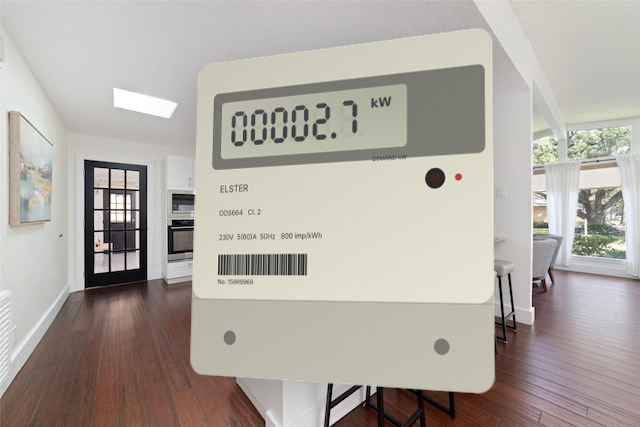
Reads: 2.7 (kW)
